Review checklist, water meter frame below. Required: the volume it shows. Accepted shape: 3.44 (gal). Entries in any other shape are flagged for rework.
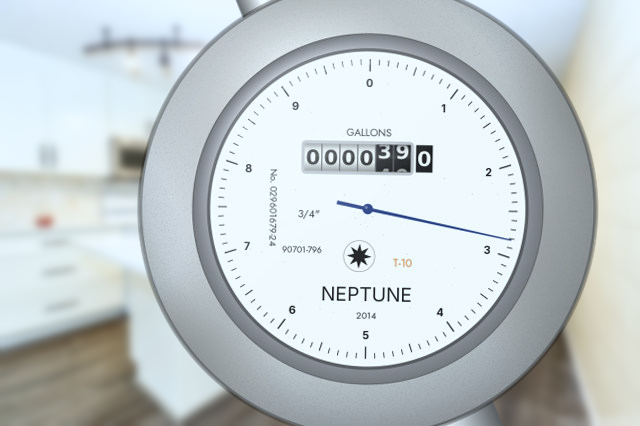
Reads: 392.8 (gal)
